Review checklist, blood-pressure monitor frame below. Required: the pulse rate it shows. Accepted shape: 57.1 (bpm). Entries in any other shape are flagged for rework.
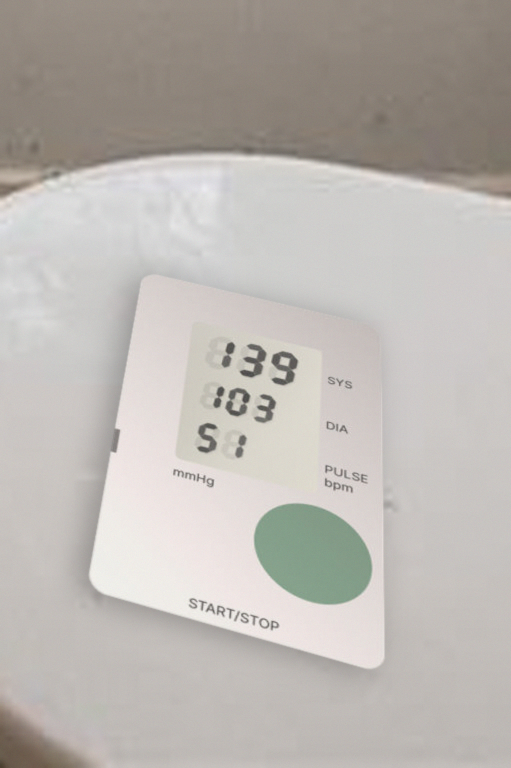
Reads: 51 (bpm)
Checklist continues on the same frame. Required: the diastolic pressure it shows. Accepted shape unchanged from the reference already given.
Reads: 103 (mmHg)
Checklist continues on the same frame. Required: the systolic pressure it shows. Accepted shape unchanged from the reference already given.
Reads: 139 (mmHg)
